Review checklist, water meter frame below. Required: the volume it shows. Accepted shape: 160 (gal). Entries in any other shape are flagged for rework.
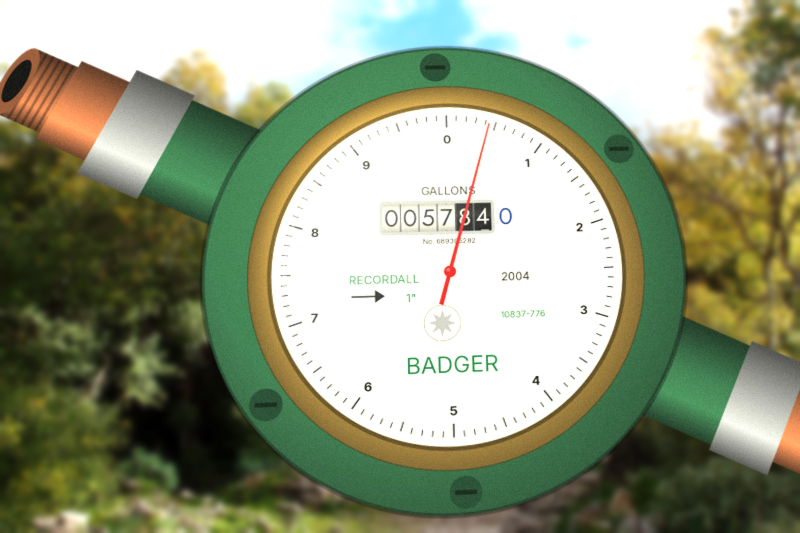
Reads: 57840.4 (gal)
